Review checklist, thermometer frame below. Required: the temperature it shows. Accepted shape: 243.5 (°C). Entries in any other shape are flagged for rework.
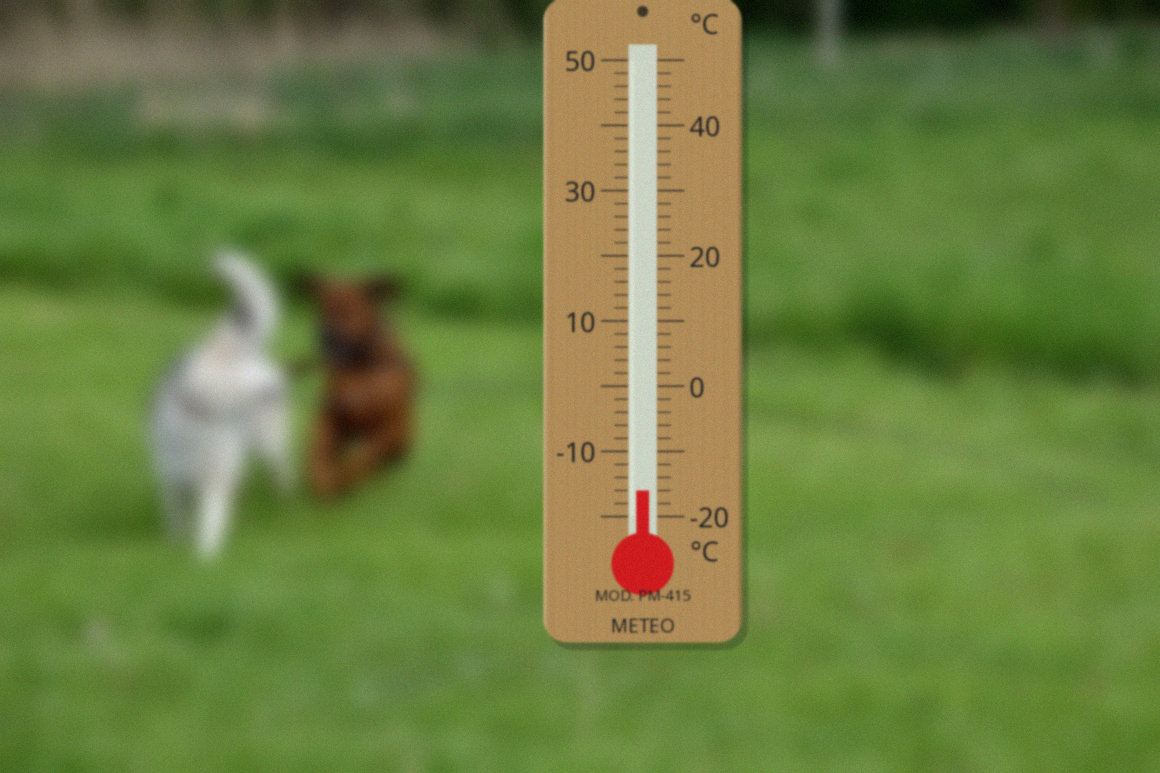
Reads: -16 (°C)
